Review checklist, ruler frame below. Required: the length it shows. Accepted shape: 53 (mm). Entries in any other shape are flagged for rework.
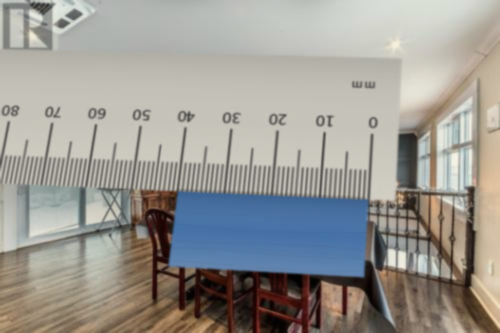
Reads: 40 (mm)
